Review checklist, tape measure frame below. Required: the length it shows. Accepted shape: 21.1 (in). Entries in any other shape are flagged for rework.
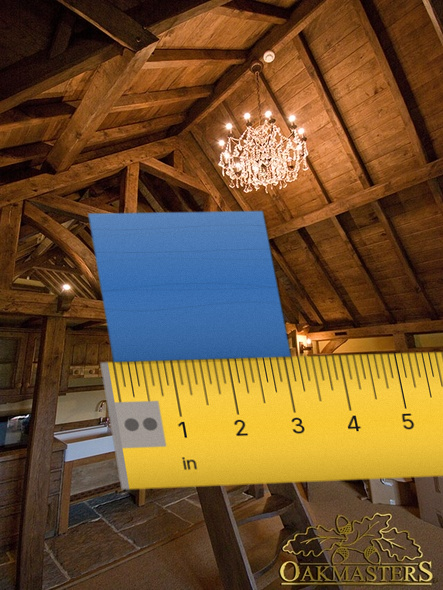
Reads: 3.125 (in)
